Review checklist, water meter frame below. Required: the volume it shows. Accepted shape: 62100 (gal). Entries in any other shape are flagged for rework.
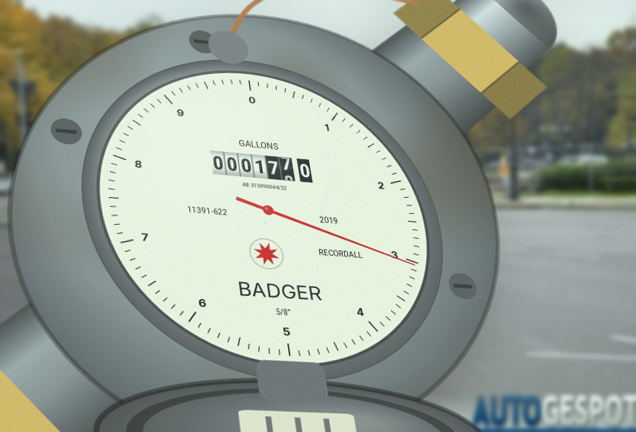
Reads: 1773.0 (gal)
